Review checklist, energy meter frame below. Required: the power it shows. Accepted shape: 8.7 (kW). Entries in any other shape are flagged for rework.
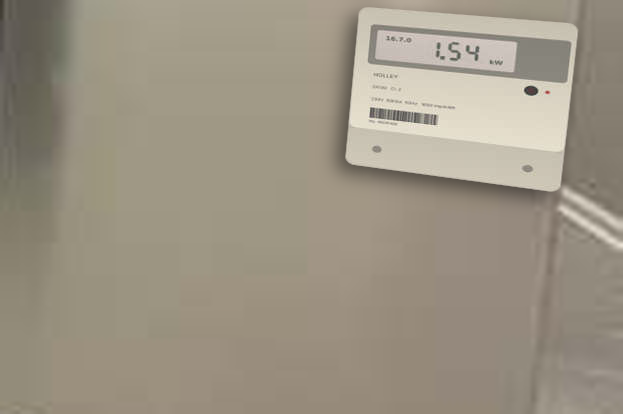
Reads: 1.54 (kW)
